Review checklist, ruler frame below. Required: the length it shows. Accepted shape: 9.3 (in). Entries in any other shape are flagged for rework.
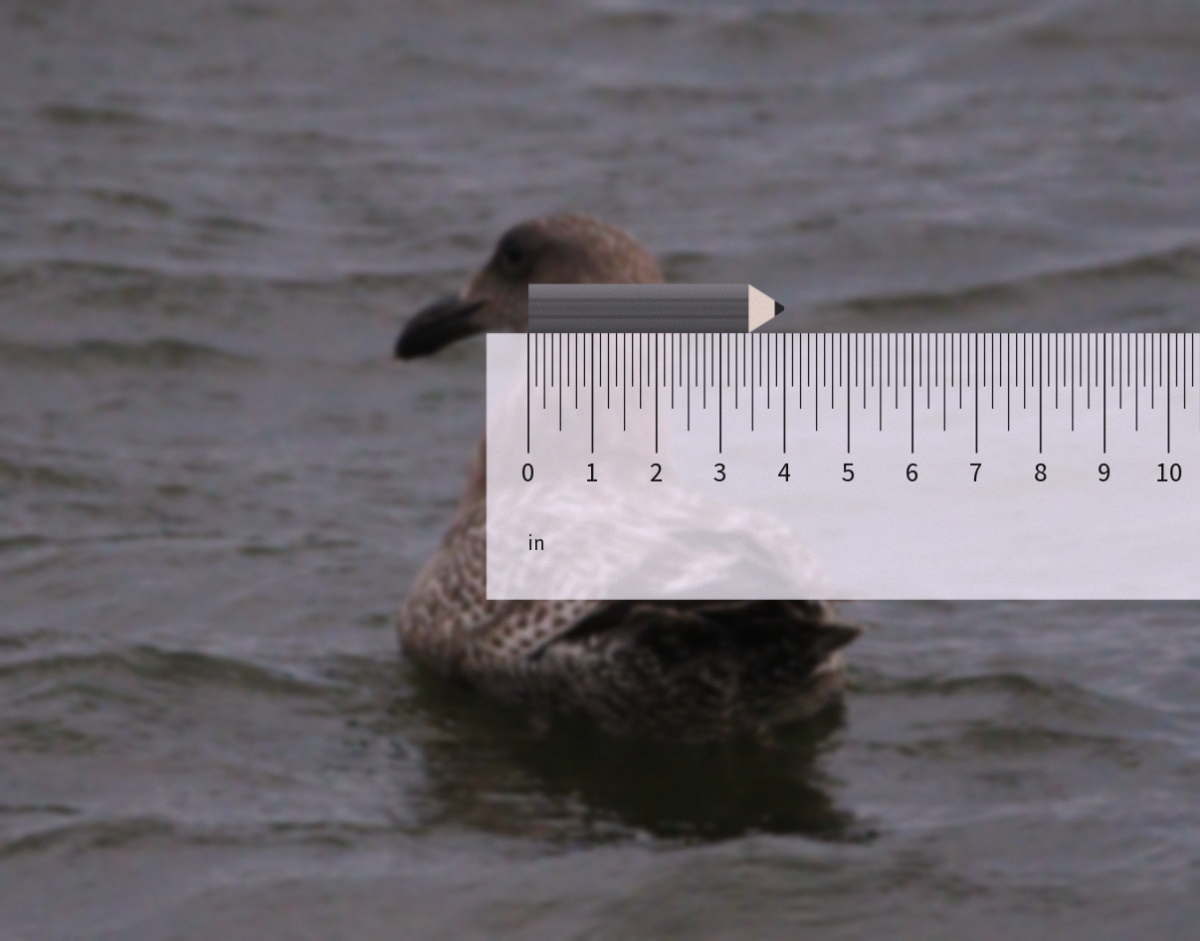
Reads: 4 (in)
